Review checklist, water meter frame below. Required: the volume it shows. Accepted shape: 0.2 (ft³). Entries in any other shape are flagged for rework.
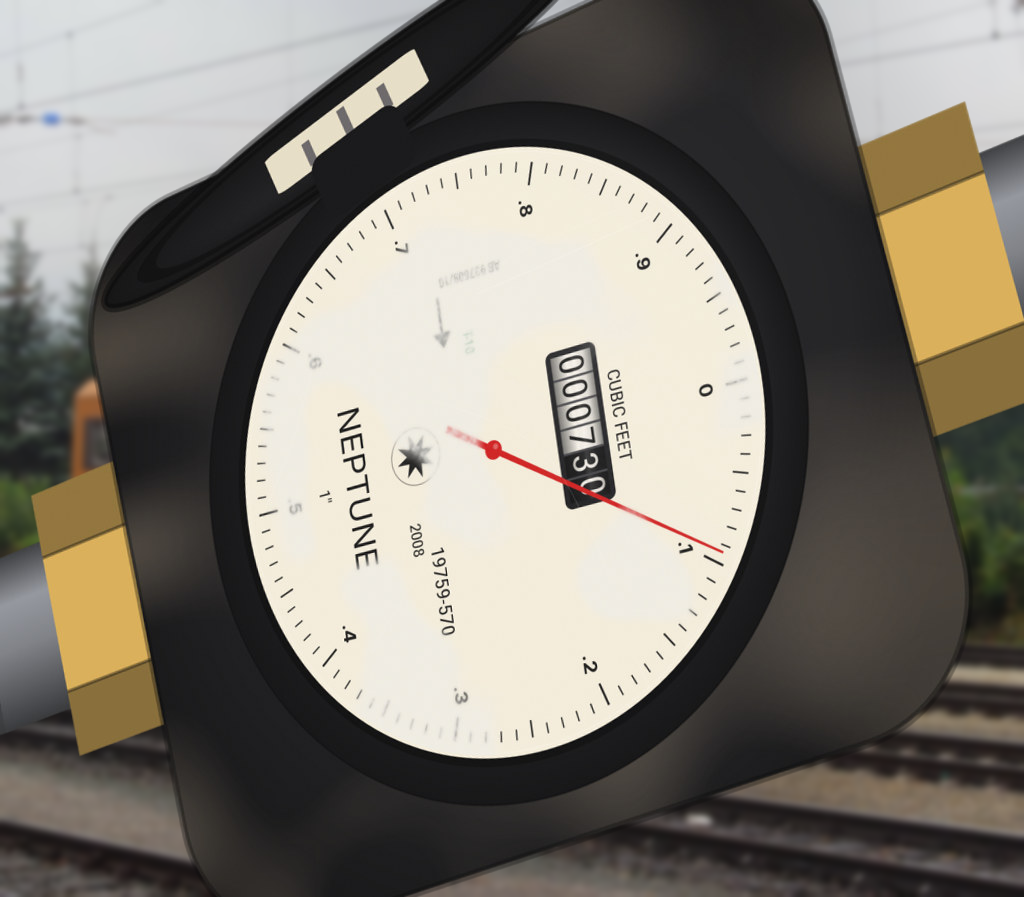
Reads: 730.09 (ft³)
